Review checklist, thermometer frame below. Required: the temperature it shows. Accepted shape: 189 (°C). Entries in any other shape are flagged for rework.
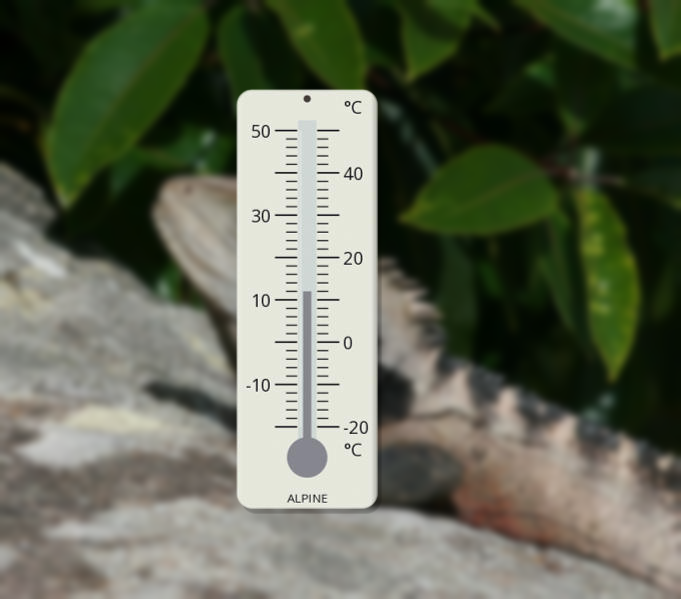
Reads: 12 (°C)
